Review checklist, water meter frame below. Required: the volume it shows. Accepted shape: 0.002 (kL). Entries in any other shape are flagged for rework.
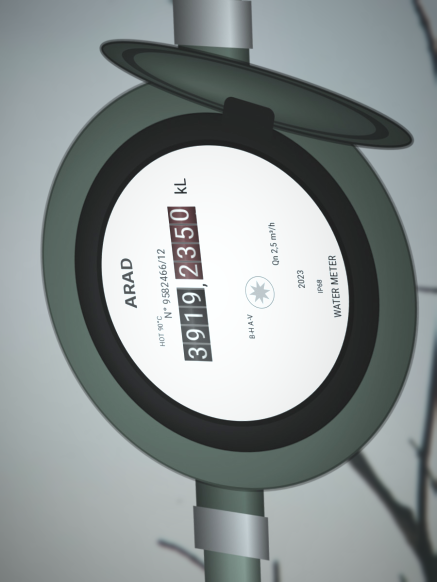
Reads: 3919.2350 (kL)
